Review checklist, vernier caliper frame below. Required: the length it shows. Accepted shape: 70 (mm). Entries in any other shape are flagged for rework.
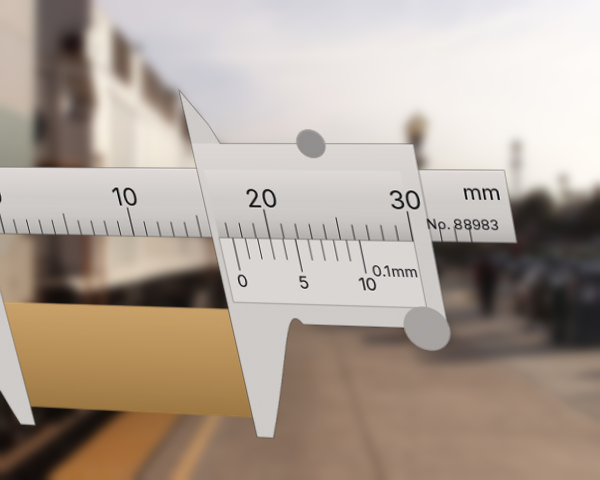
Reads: 17.3 (mm)
